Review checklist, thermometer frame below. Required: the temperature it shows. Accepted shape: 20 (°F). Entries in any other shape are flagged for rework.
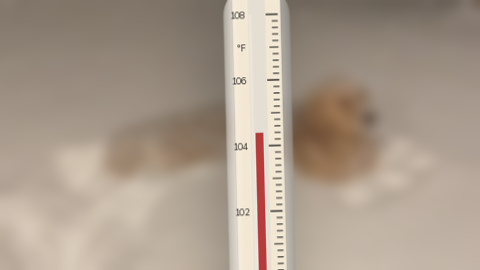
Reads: 104.4 (°F)
